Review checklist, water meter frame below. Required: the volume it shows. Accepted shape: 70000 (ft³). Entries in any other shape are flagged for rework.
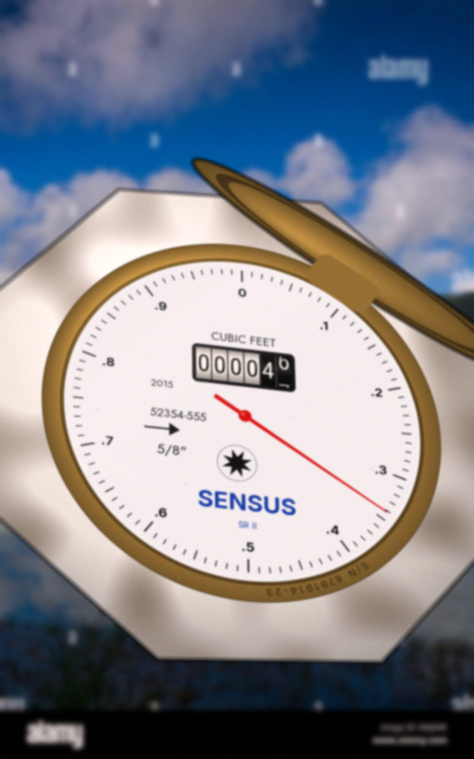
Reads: 46.34 (ft³)
